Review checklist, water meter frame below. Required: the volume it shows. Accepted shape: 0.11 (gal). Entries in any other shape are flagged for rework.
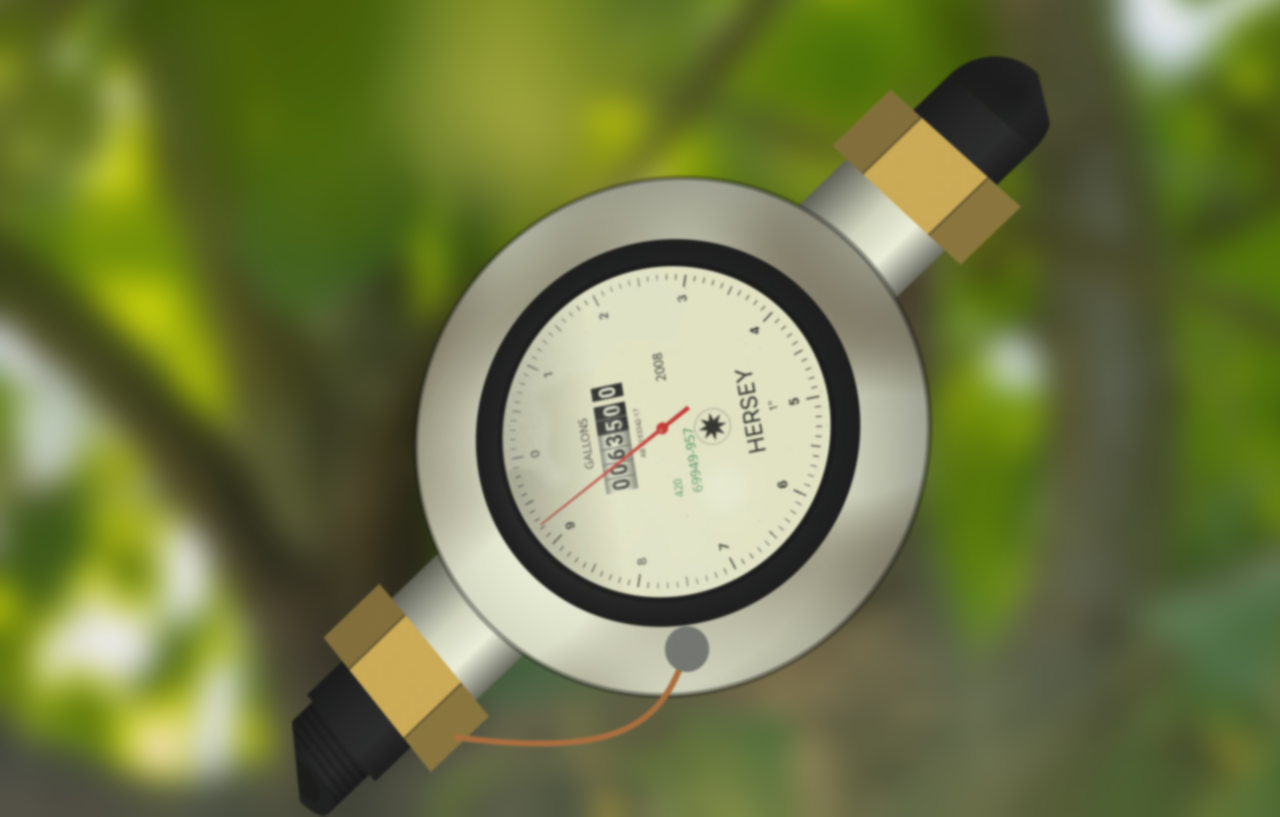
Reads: 63499.2 (gal)
